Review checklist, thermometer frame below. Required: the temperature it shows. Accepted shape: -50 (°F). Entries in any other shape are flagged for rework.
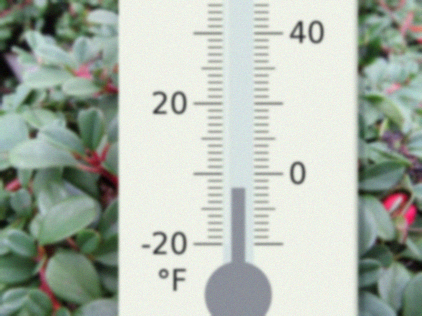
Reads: -4 (°F)
